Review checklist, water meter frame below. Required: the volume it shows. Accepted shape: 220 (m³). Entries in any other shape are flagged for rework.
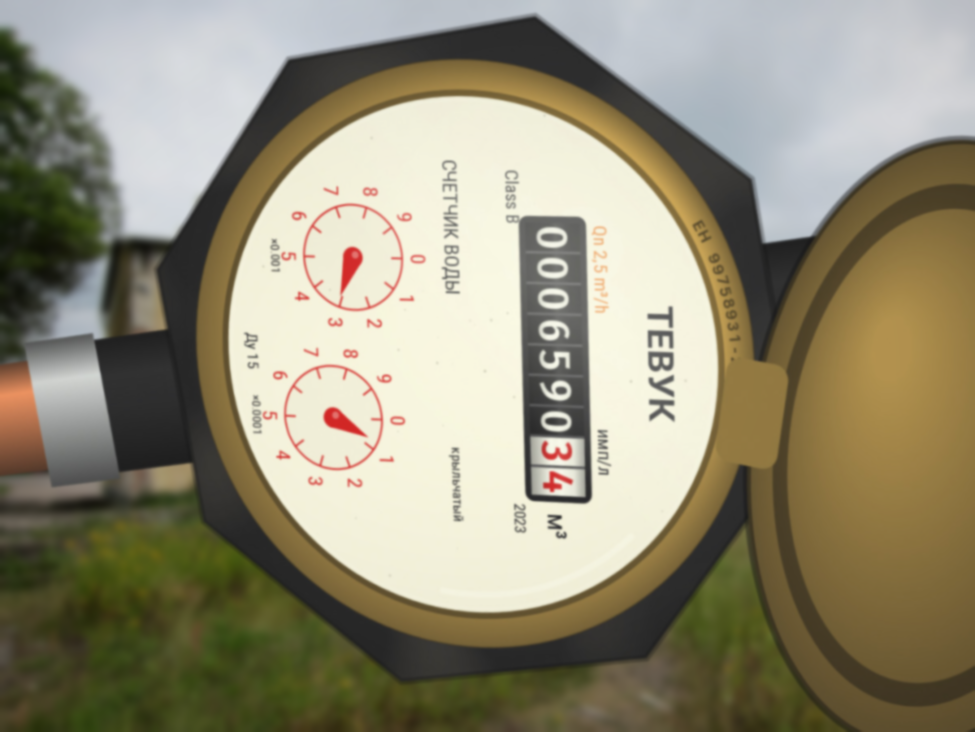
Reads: 6590.3430 (m³)
